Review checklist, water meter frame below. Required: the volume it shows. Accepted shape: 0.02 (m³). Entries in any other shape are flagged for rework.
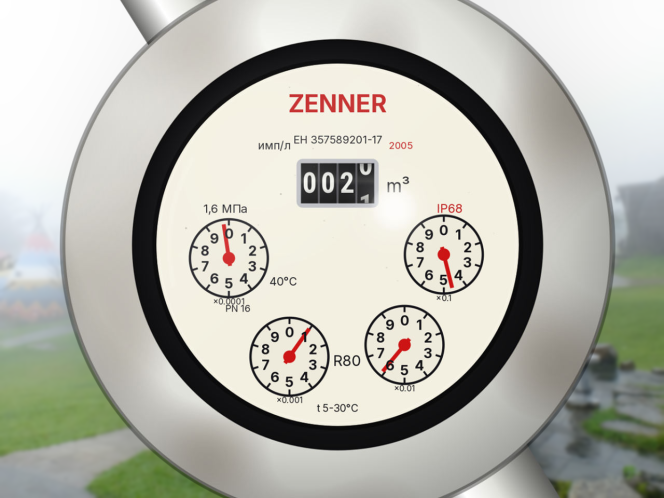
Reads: 20.4609 (m³)
